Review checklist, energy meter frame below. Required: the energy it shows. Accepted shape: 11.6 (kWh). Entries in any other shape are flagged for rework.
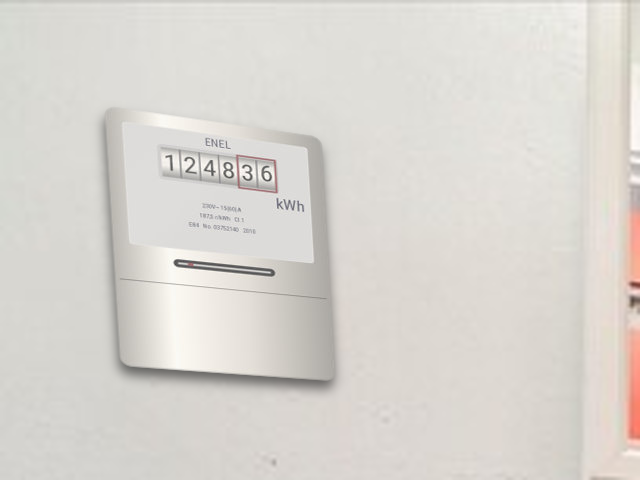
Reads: 1248.36 (kWh)
